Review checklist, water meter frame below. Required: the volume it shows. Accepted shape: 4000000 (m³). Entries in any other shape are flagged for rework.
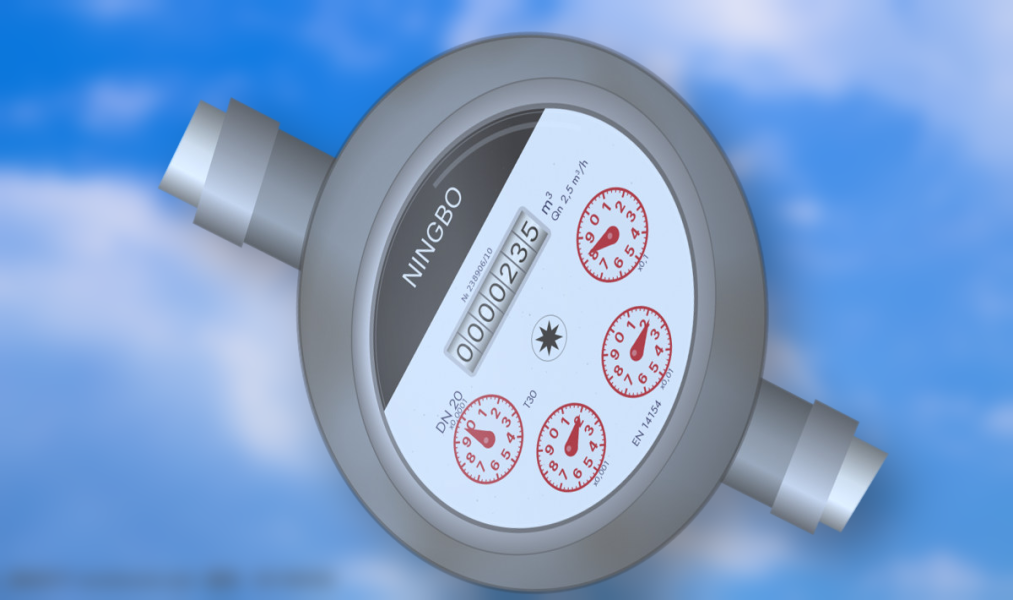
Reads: 235.8219 (m³)
